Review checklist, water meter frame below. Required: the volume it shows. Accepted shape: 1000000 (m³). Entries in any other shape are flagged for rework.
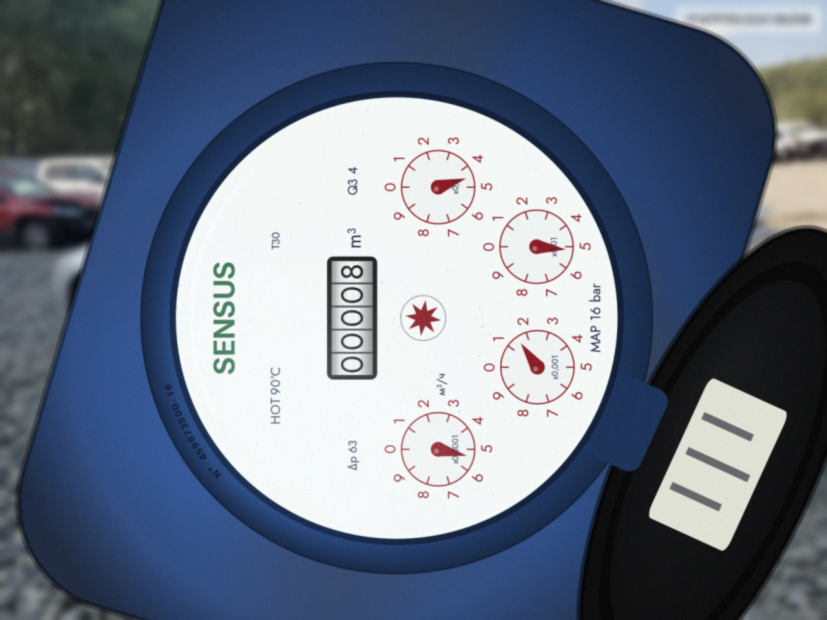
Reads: 8.4515 (m³)
